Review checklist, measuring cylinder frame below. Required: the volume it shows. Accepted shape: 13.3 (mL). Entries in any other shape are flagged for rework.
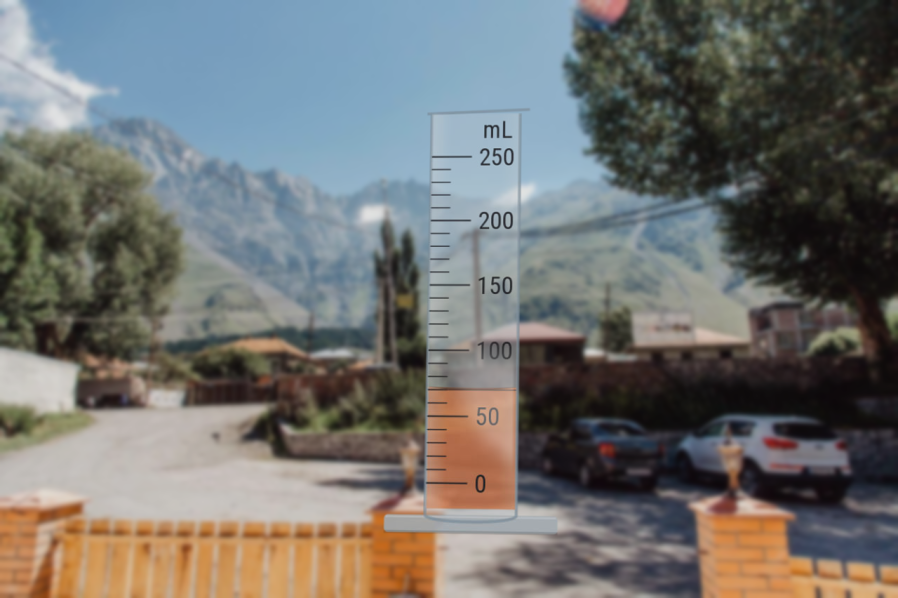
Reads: 70 (mL)
